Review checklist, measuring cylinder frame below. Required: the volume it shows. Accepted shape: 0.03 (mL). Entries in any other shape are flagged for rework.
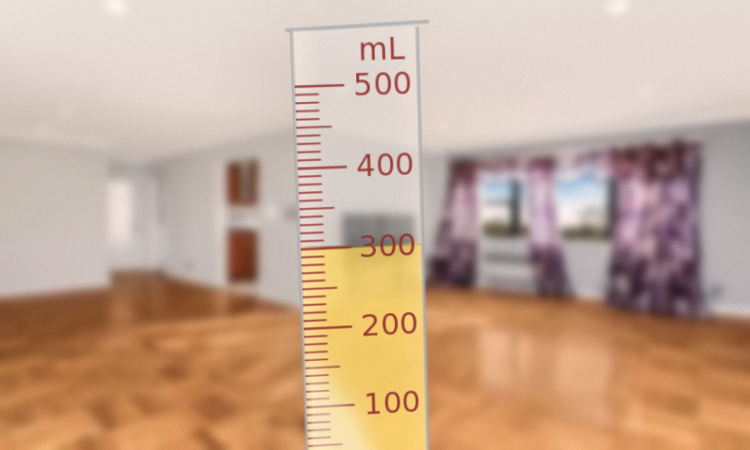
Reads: 300 (mL)
